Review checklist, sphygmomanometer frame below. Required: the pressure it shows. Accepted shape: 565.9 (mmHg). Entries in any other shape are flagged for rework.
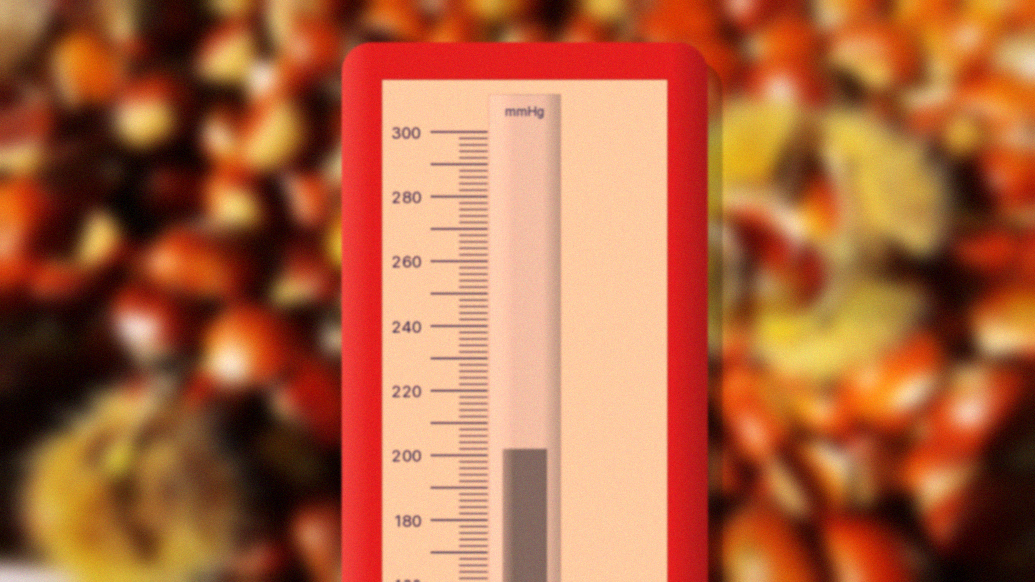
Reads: 202 (mmHg)
